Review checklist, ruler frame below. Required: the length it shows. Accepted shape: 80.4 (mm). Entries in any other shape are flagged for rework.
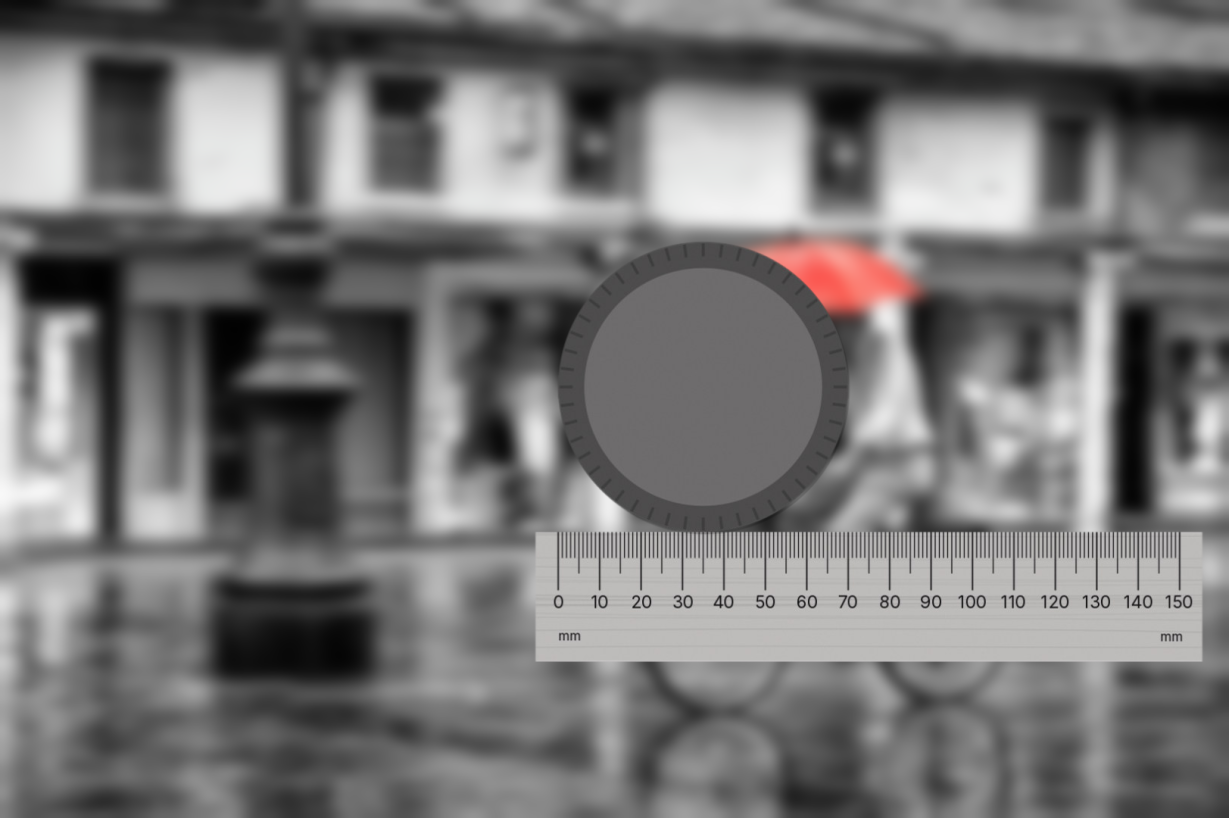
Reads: 70 (mm)
